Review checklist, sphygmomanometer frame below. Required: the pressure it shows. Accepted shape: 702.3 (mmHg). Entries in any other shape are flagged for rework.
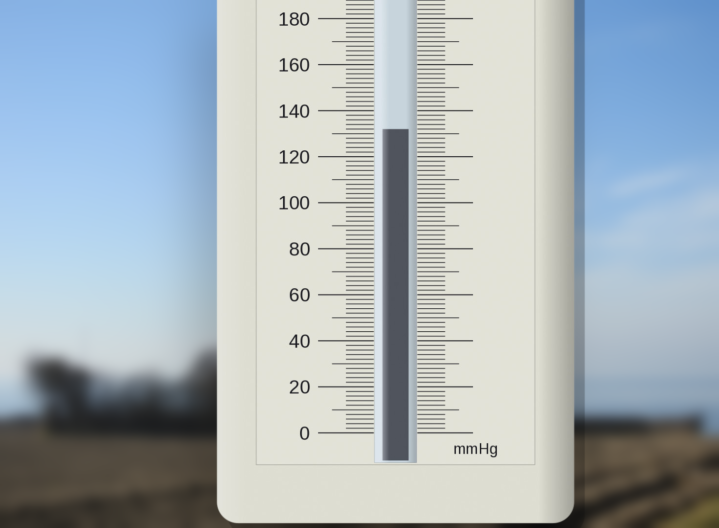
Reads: 132 (mmHg)
